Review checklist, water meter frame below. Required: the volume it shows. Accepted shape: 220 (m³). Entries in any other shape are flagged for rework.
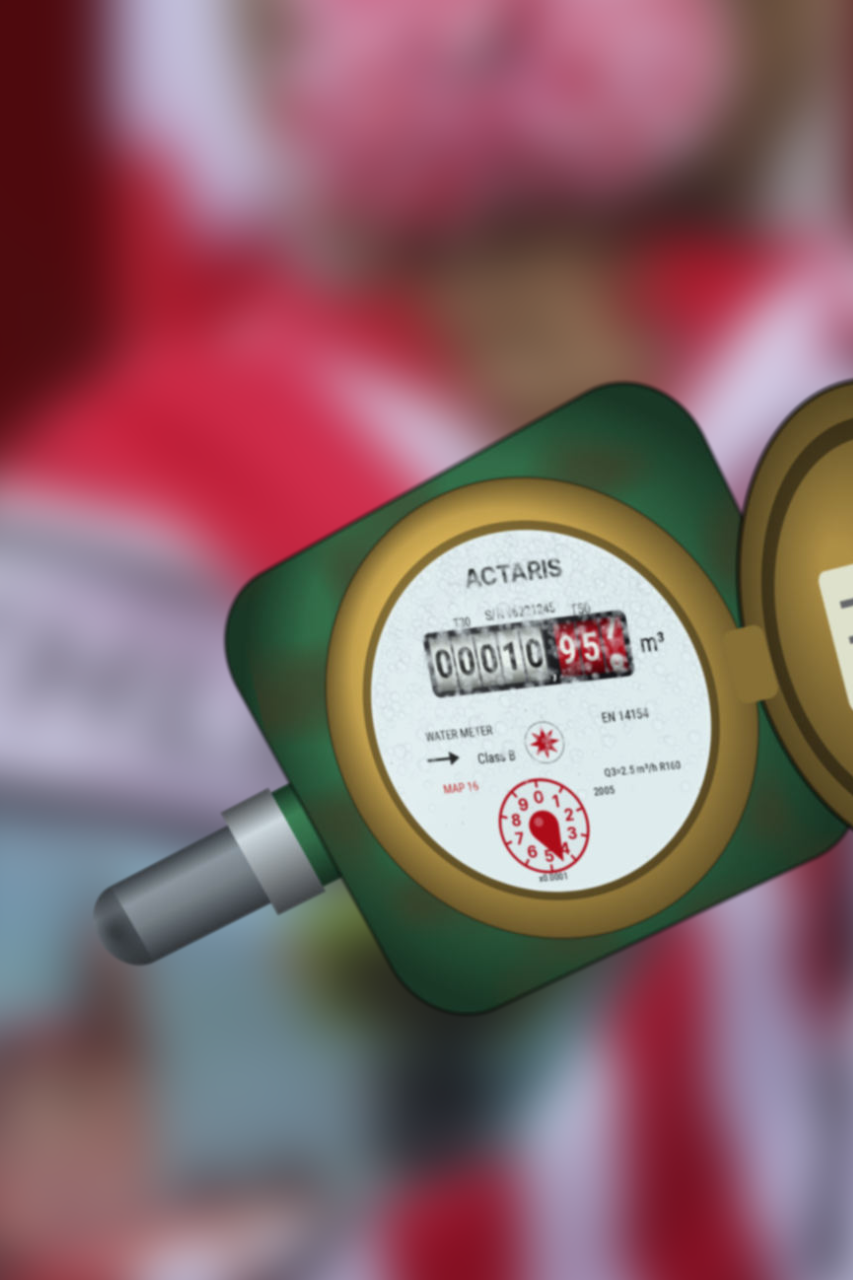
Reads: 10.9574 (m³)
